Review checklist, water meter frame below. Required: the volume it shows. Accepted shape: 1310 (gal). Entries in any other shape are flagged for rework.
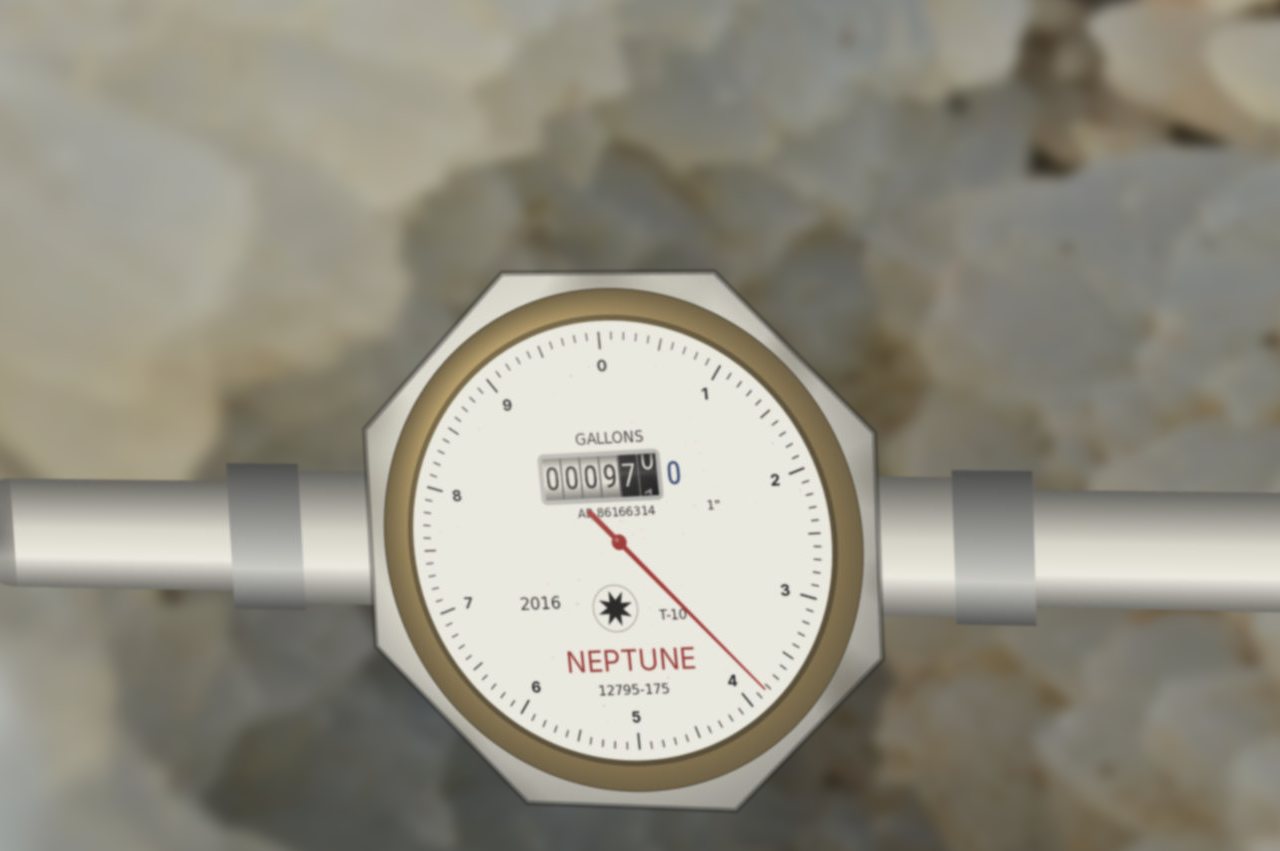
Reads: 9703.8 (gal)
